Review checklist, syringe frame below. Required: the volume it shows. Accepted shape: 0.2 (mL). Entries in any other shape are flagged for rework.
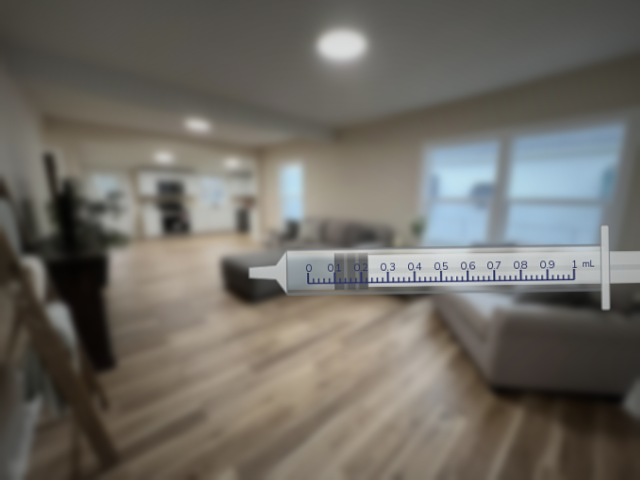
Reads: 0.1 (mL)
